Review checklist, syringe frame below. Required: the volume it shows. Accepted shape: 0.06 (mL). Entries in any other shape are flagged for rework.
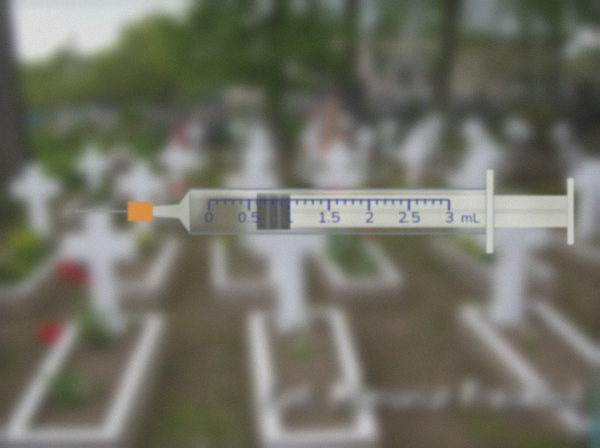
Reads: 0.6 (mL)
